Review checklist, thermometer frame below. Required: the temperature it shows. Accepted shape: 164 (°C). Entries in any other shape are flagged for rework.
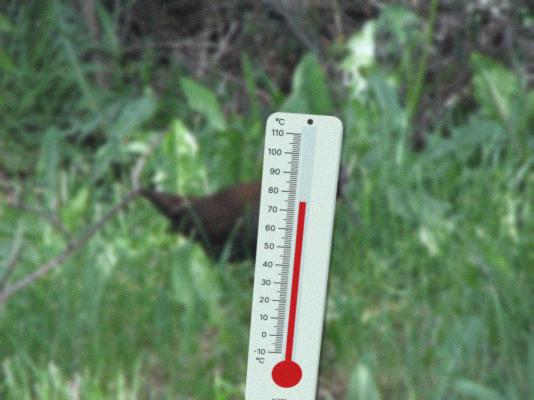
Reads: 75 (°C)
